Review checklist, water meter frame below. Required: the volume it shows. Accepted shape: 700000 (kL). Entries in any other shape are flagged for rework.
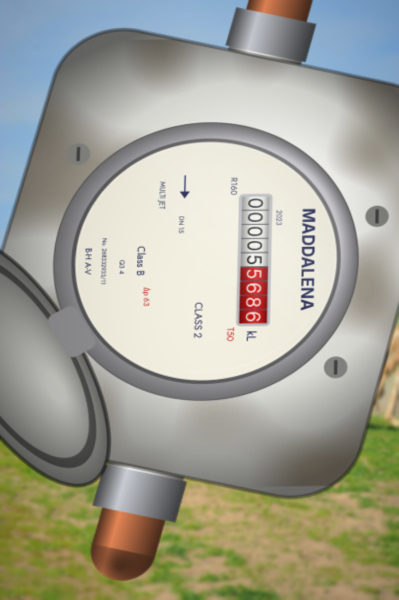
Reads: 5.5686 (kL)
